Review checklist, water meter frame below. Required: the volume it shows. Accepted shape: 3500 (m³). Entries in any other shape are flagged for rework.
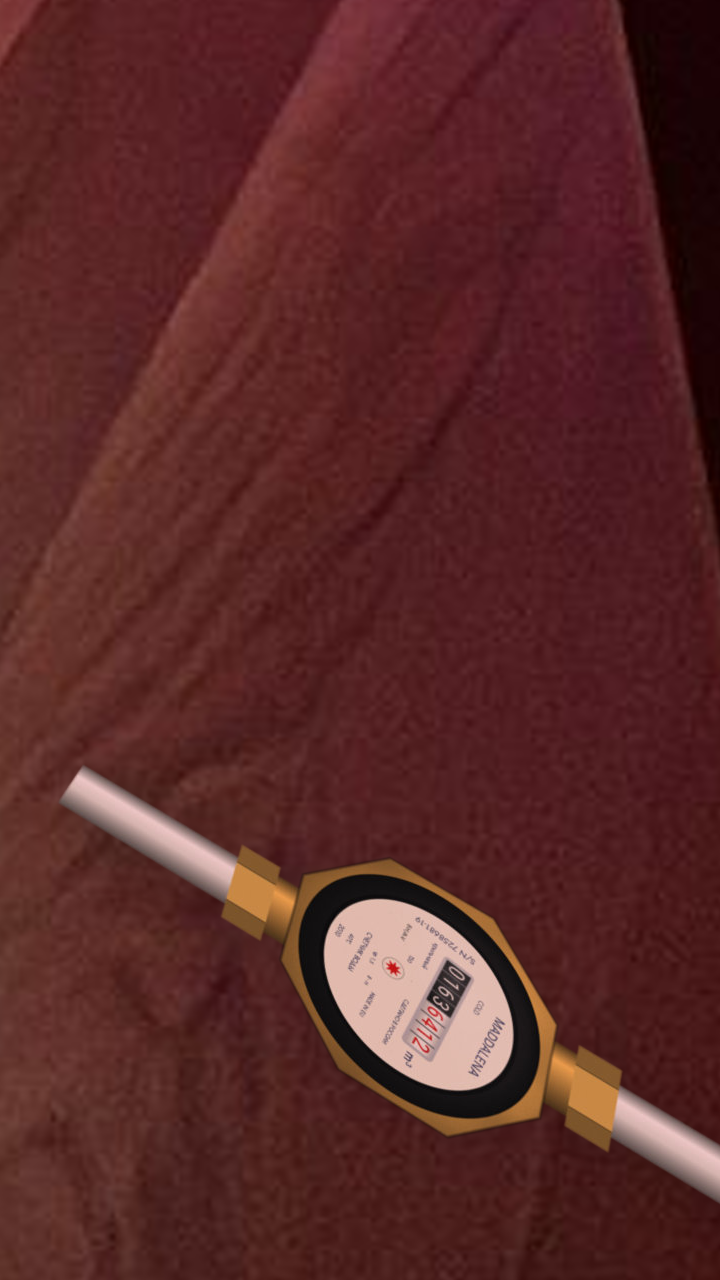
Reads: 163.6412 (m³)
